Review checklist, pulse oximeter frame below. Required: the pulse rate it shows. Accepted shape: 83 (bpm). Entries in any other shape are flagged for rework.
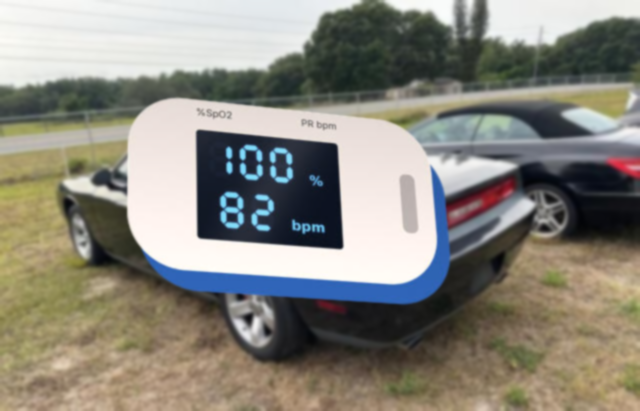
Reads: 82 (bpm)
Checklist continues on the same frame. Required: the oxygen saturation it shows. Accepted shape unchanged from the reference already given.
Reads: 100 (%)
